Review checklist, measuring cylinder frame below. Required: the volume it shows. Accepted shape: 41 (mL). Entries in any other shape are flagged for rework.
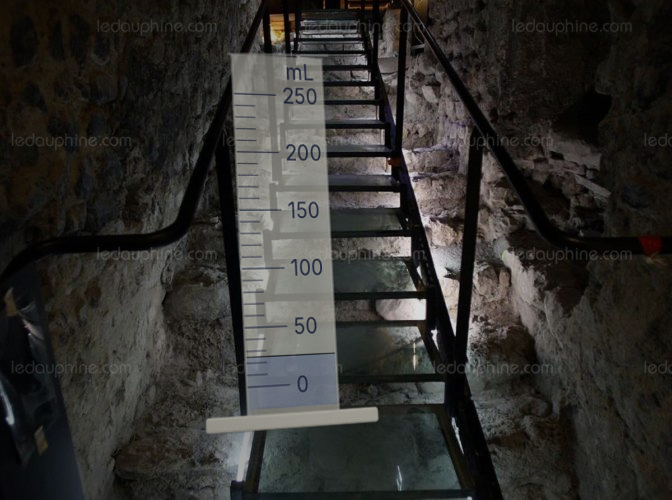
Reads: 25 (mL)
